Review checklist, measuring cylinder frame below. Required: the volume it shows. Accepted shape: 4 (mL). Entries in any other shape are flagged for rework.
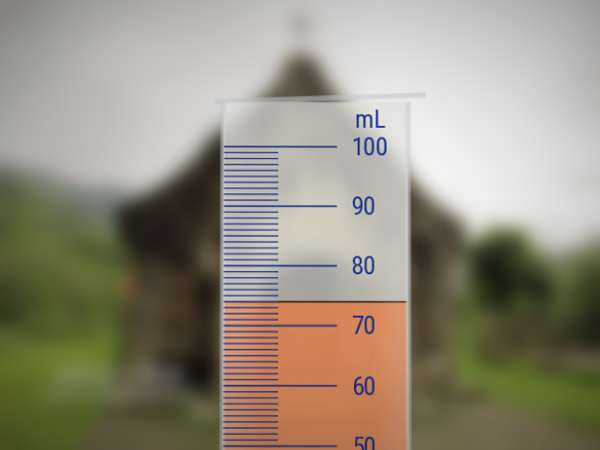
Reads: 74 (mL)
